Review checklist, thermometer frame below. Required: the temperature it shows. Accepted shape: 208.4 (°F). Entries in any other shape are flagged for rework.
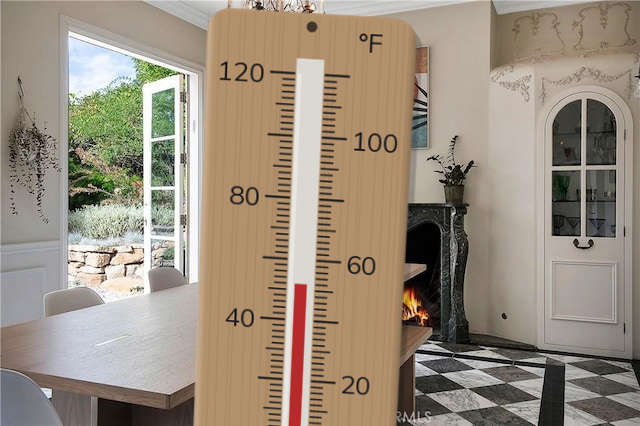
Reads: 52 (°F)
